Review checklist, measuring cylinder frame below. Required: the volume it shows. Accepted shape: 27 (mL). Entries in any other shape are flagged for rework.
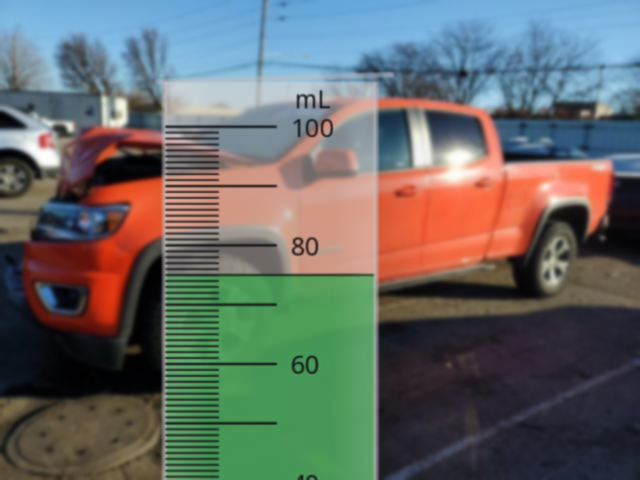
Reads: 75 (mL)
